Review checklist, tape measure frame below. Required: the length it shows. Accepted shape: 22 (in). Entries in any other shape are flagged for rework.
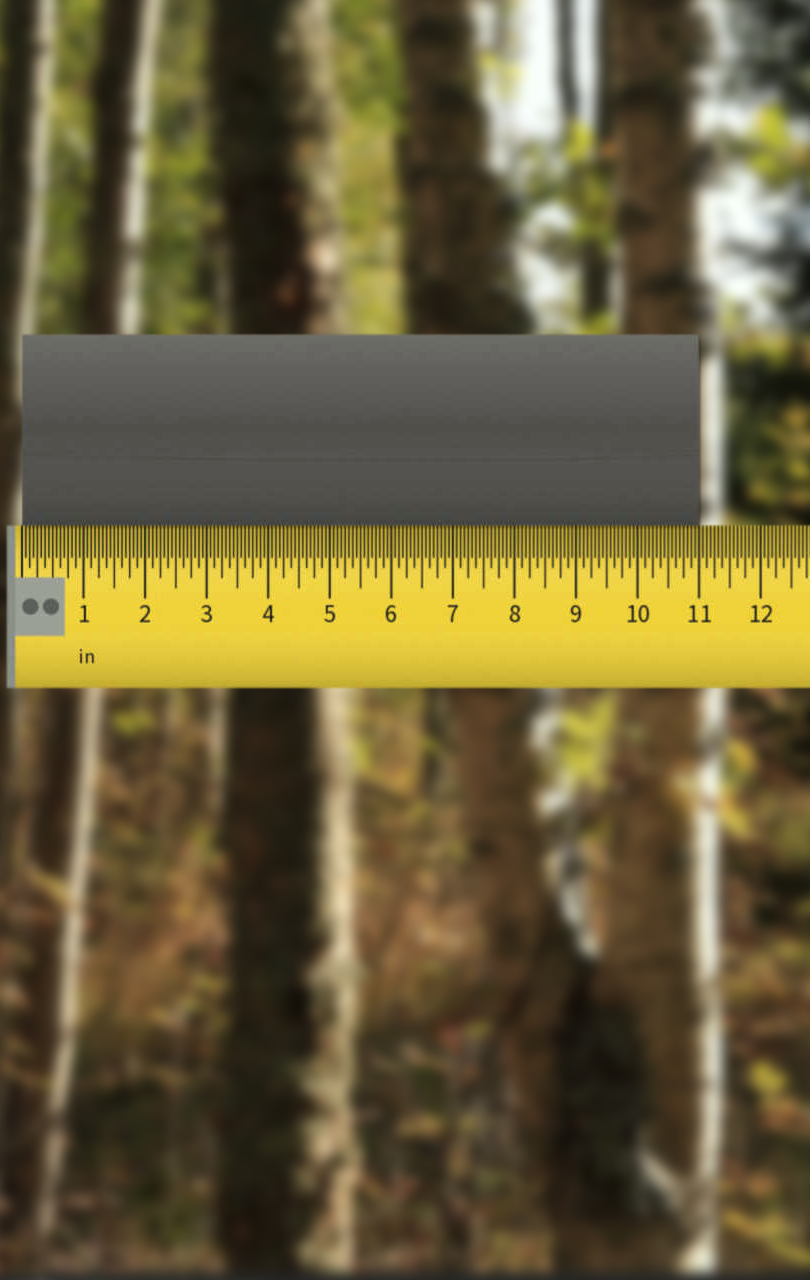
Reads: 11 (in)
